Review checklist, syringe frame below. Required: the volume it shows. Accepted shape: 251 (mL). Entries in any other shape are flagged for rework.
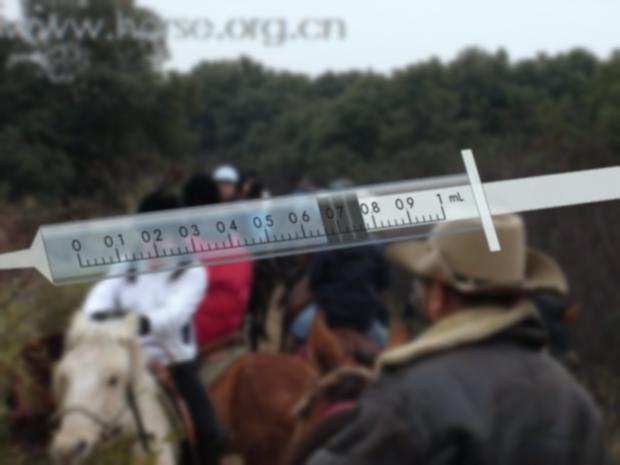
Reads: 0.66 (mL)
